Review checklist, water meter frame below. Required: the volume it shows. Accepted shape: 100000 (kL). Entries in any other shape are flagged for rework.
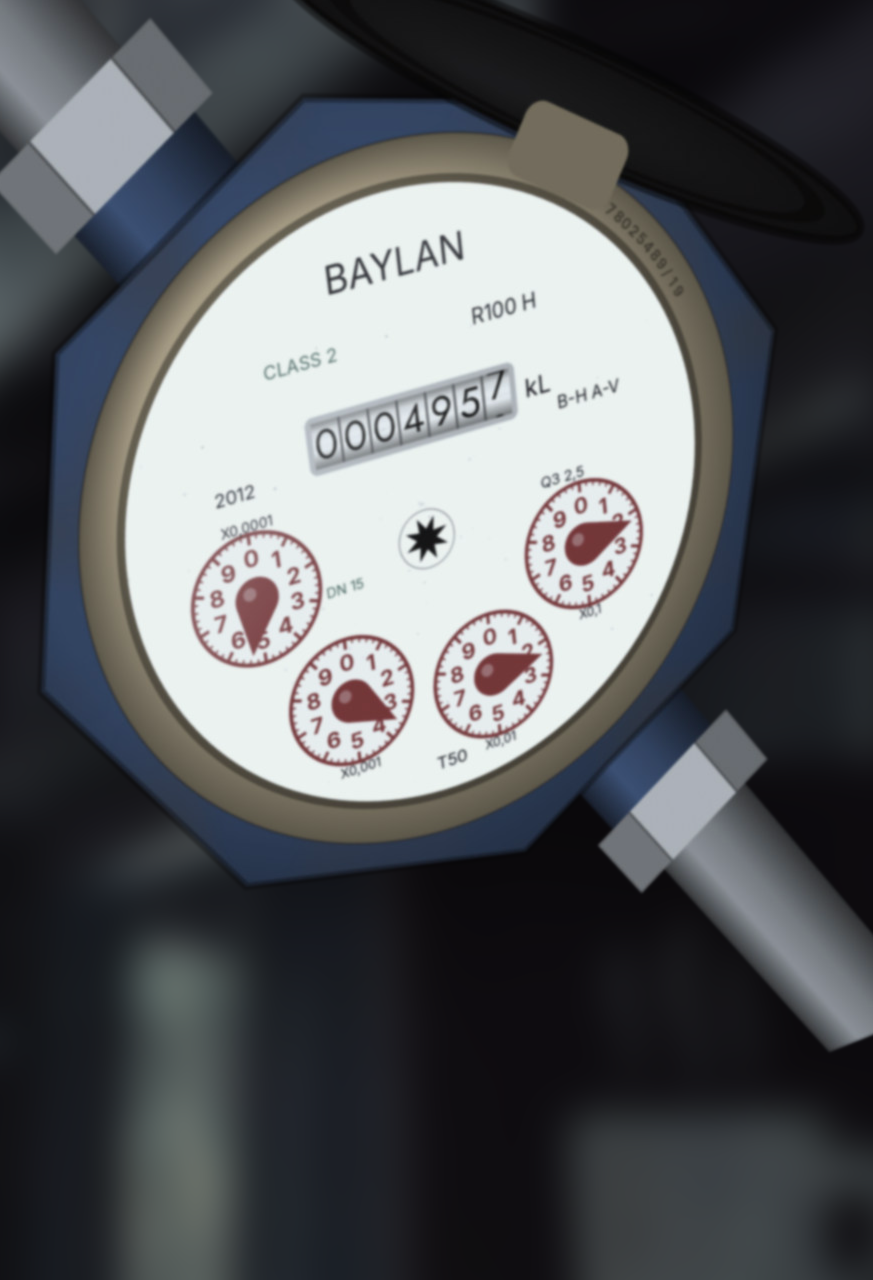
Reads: 4957.2235 (kL)
